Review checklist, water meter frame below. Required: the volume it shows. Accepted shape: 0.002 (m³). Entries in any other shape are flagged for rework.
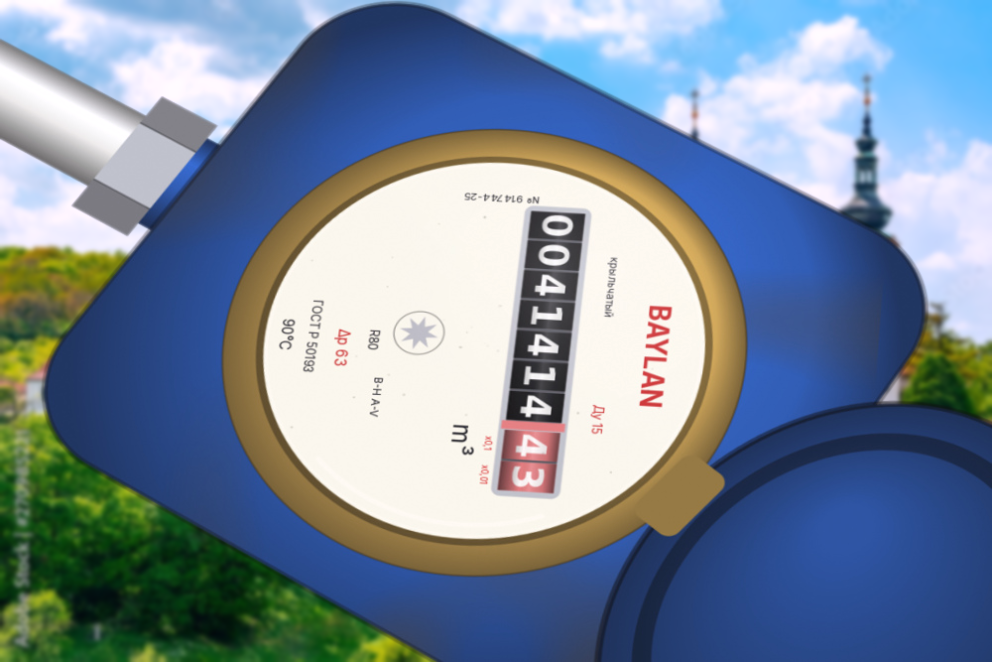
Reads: 41414.43 (m³)
